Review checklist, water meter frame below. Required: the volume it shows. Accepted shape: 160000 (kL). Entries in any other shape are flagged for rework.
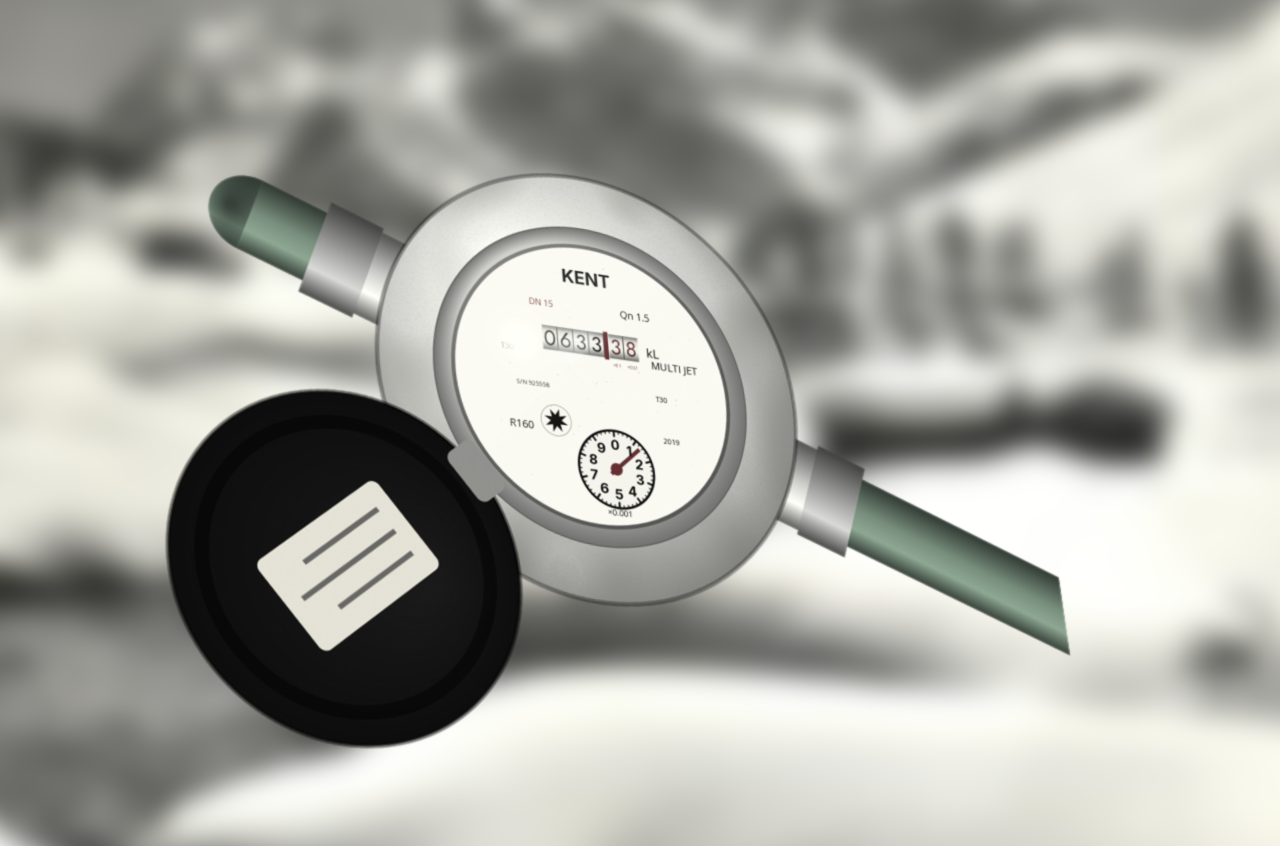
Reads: 633.381 (kL)
